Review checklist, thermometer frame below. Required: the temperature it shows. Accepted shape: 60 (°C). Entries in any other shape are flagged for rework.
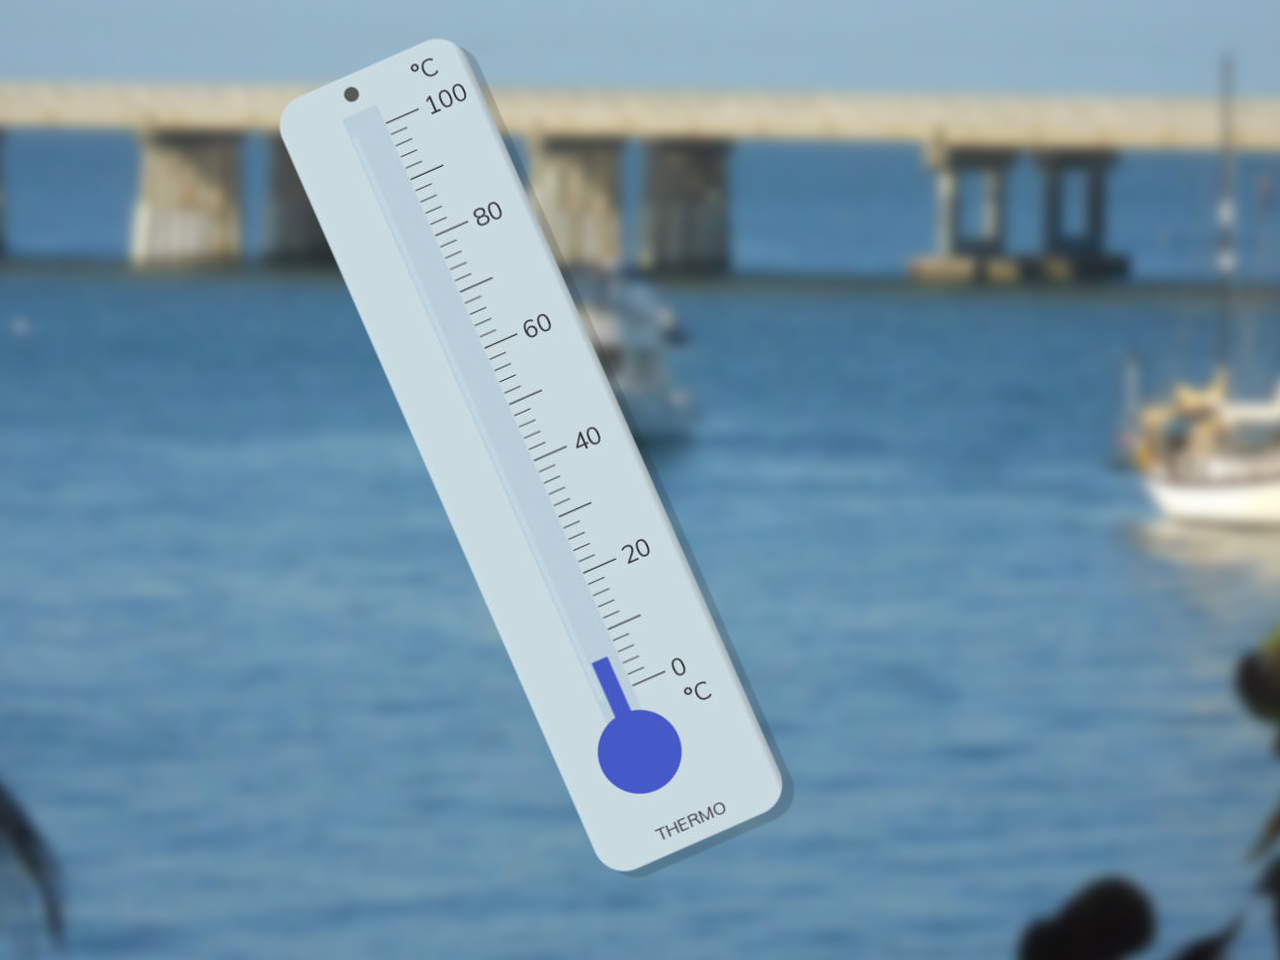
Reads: 6 (°C)
